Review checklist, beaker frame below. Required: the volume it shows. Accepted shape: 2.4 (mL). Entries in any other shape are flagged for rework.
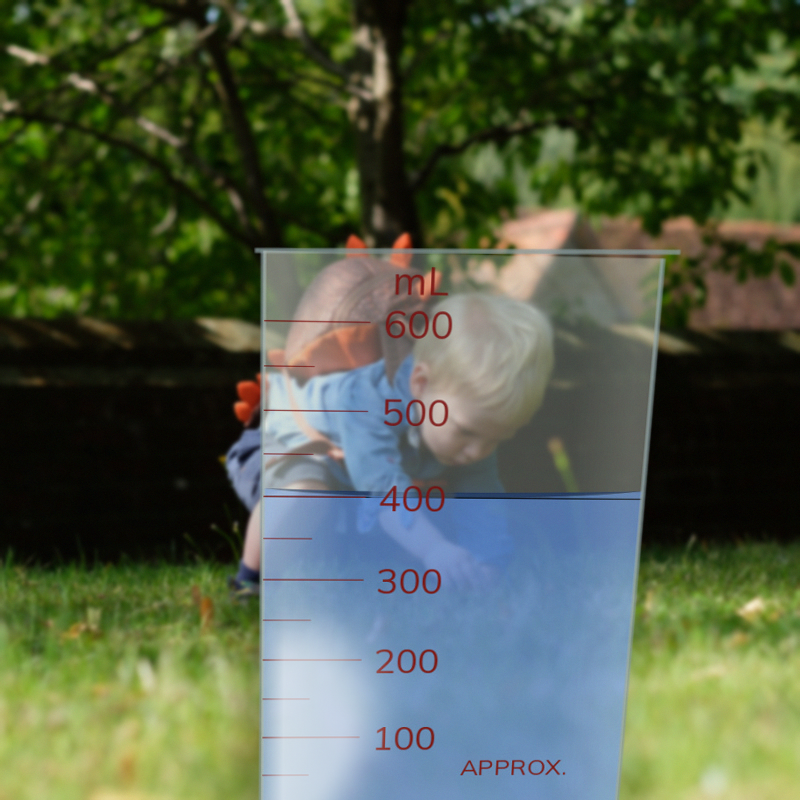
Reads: 400 (mL)
